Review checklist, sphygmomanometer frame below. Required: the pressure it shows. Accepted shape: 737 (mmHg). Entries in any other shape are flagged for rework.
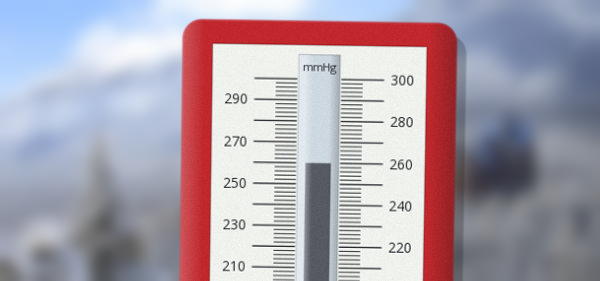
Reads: 260 (mmHg)
